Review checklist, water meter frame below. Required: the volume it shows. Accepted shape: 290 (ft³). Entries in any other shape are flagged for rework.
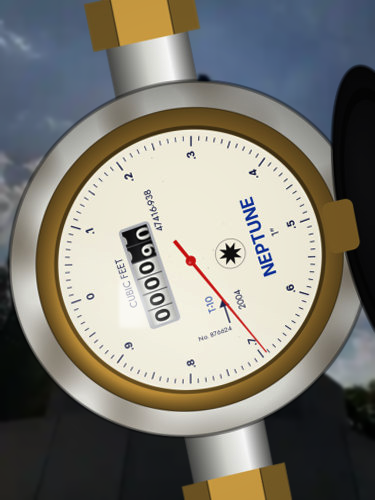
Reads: 89.69 (ft³)
